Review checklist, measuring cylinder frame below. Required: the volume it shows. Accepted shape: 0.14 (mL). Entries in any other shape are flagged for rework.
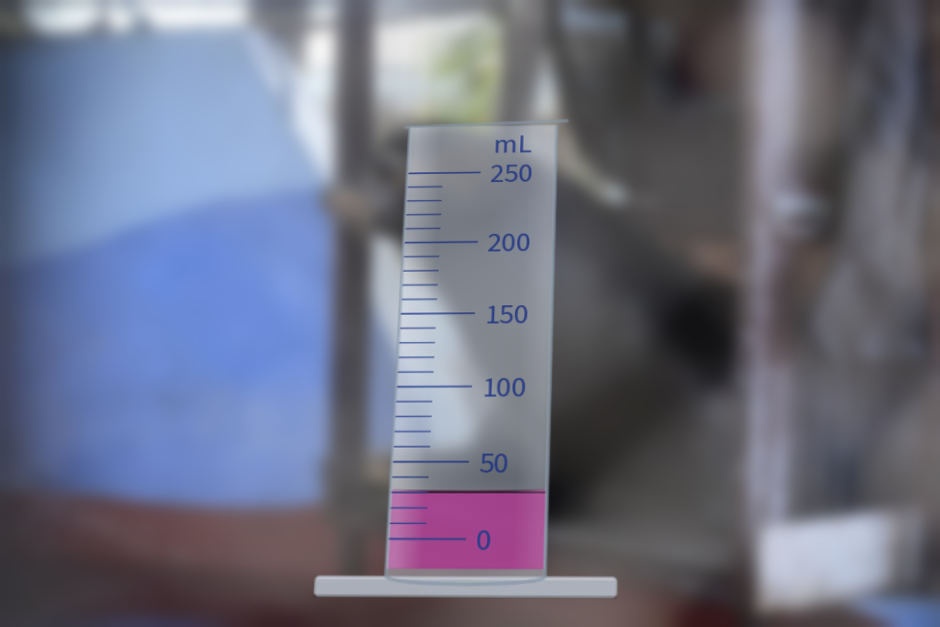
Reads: 30 (mL)
